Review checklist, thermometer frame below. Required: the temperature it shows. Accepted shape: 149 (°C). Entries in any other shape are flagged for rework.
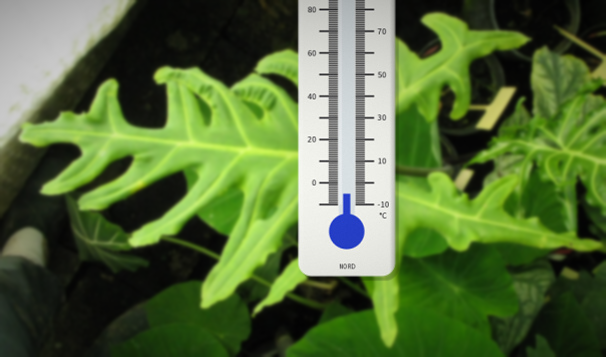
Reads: -5 (°C)
